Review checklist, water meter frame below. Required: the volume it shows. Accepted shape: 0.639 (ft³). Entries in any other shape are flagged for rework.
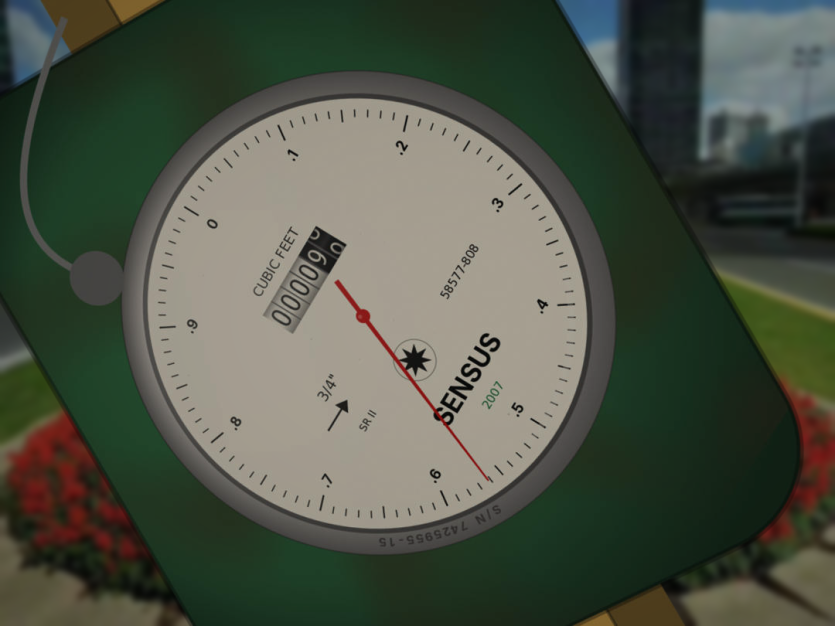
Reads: 98.56 (ft³)
